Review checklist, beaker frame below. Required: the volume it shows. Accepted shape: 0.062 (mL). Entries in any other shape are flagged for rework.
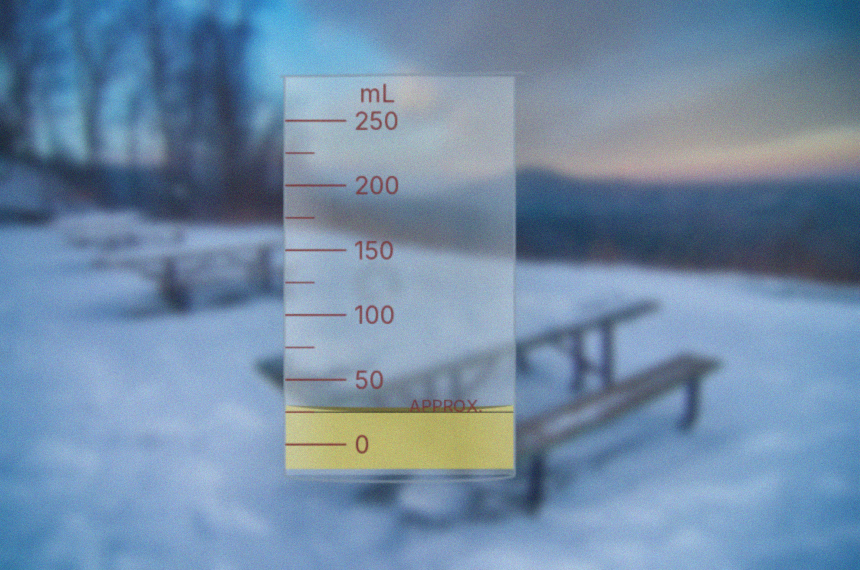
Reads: 25 (mL)
